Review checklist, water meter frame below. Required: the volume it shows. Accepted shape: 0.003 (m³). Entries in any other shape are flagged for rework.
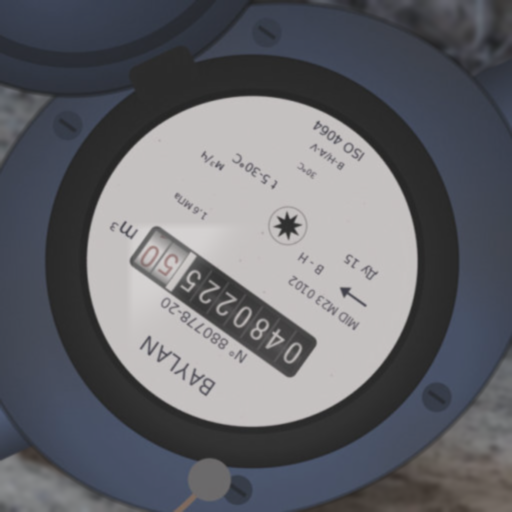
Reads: 480225.50 (m³)
